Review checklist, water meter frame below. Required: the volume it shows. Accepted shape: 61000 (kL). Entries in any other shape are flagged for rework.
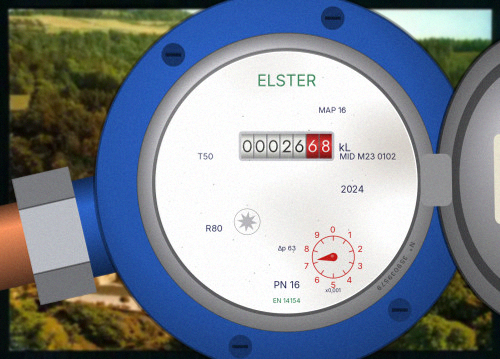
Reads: 26.687 (kL)
